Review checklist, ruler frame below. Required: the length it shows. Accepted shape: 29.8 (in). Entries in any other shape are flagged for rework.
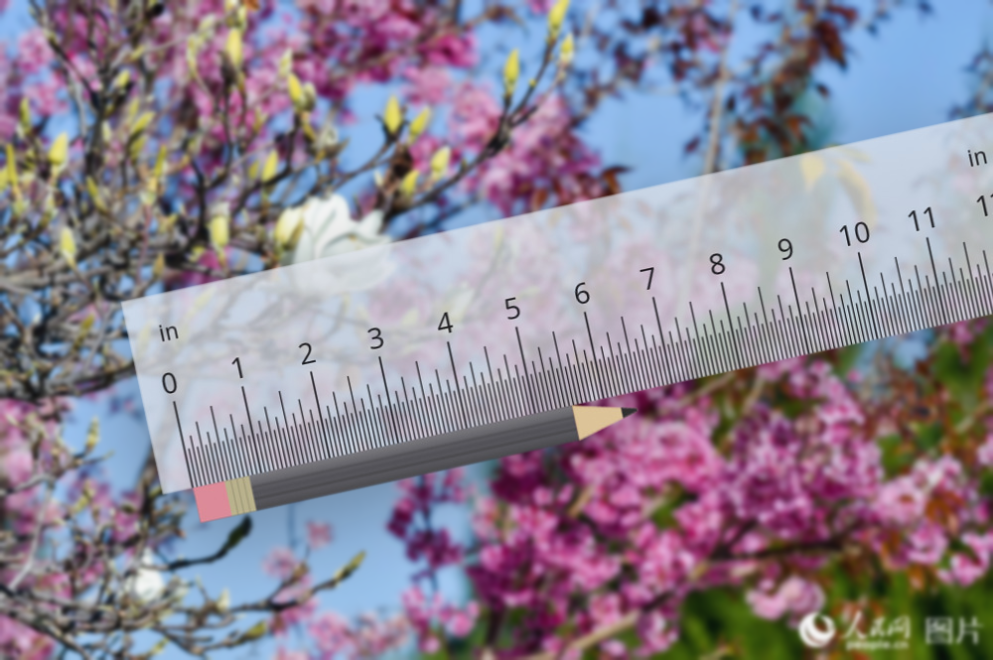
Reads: 6.4375 (in)
